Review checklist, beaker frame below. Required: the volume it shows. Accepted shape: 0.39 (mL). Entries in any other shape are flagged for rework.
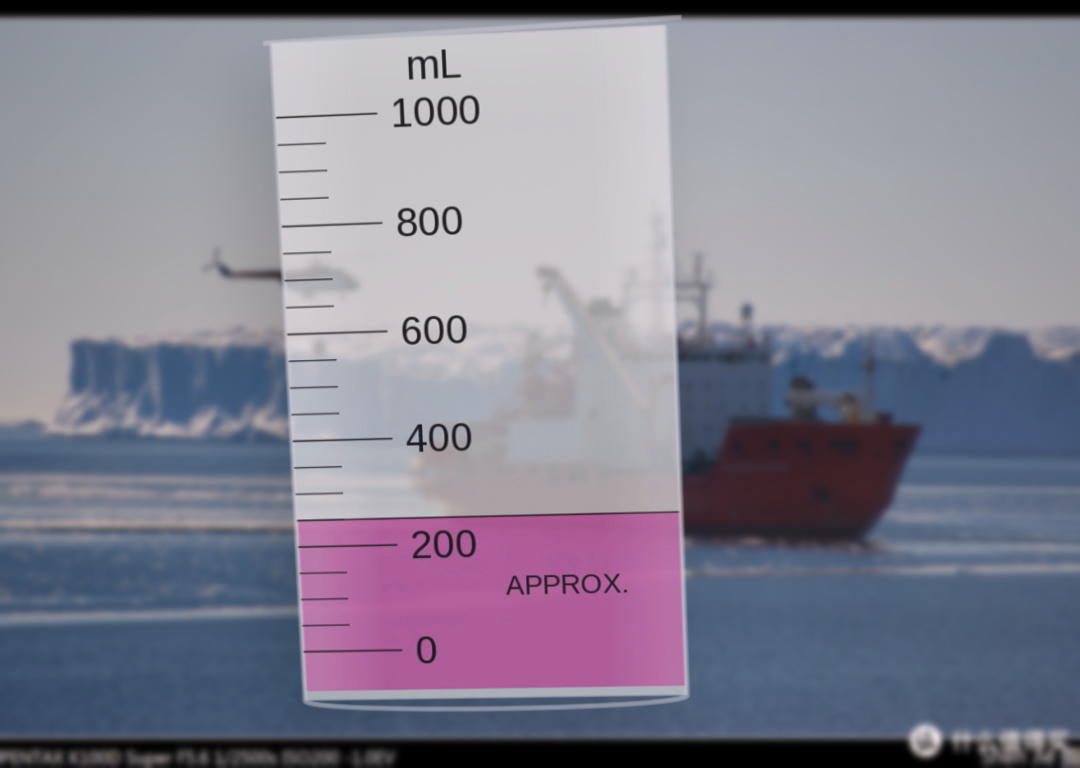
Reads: 250 (mL)
